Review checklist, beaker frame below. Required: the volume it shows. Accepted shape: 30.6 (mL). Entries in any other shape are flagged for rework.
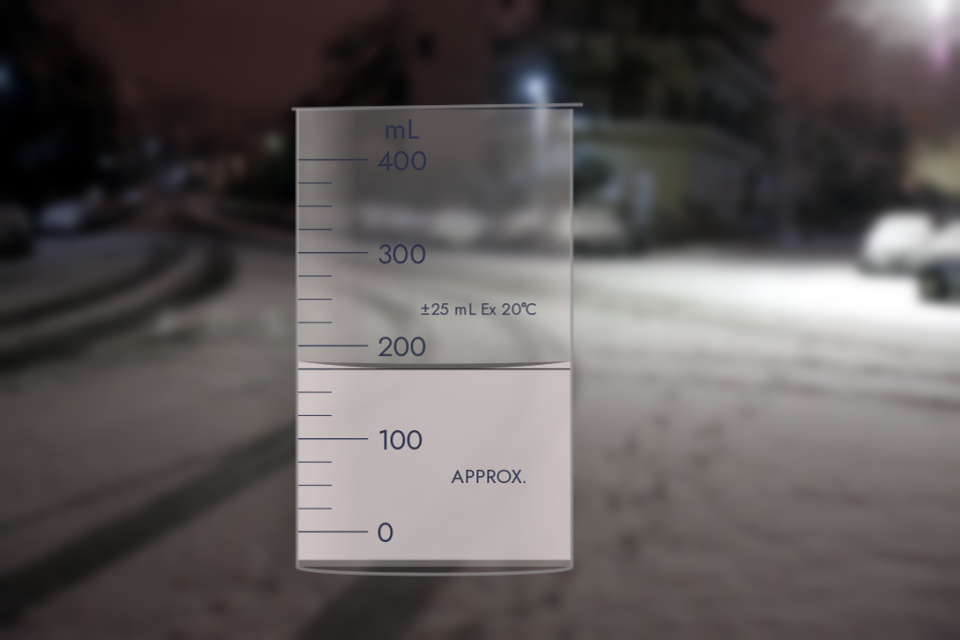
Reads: 175 (mL)
